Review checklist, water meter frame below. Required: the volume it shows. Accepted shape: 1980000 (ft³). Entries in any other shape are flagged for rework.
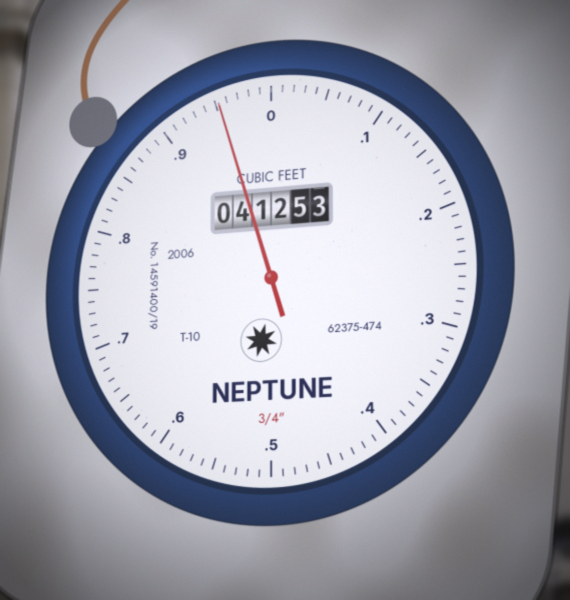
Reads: 41252.95 (ft³)
